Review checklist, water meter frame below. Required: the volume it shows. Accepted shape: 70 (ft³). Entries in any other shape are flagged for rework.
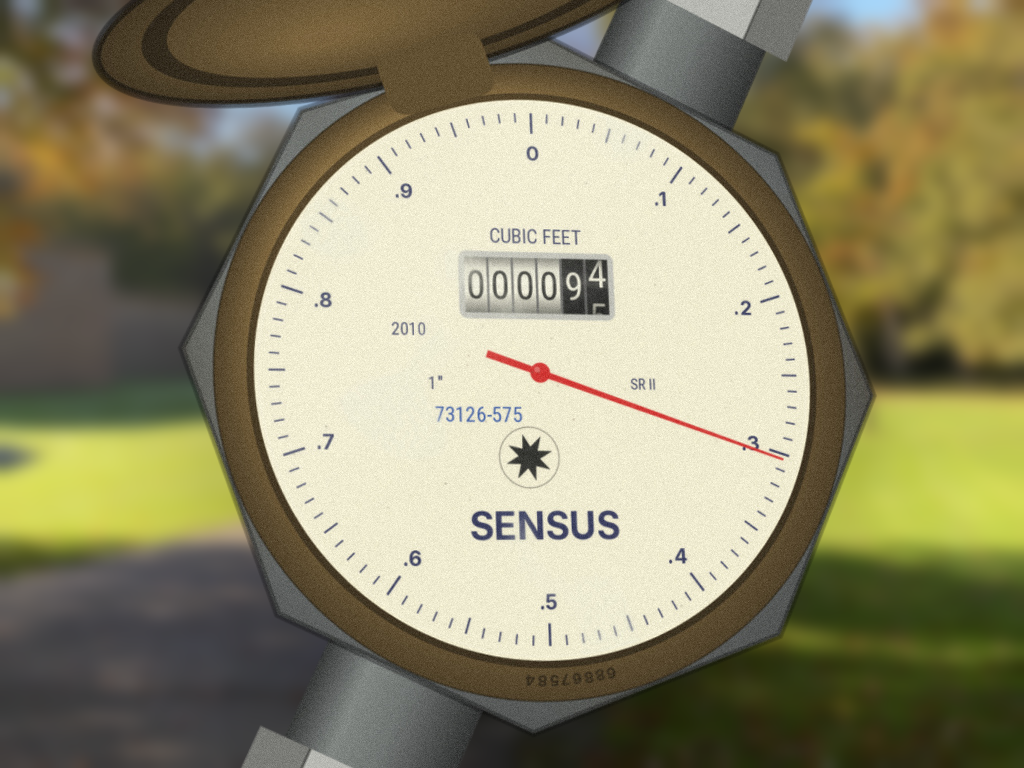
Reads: 94.30 (ft³)
